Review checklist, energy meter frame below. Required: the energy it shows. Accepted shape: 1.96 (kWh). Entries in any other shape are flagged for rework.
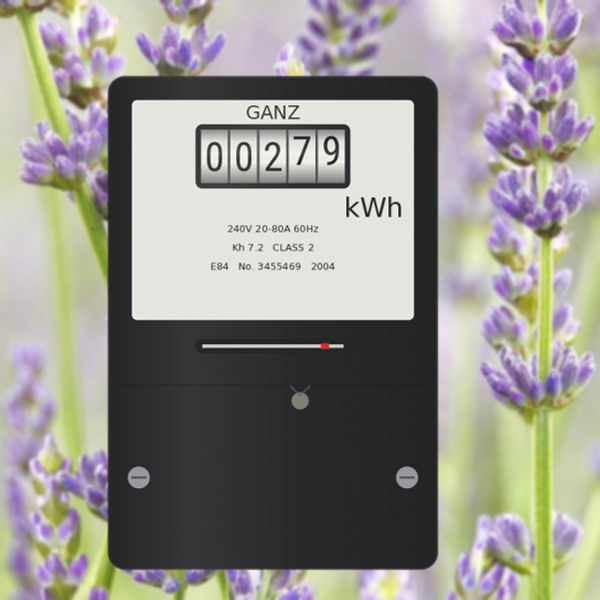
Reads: 279 (kWh)
